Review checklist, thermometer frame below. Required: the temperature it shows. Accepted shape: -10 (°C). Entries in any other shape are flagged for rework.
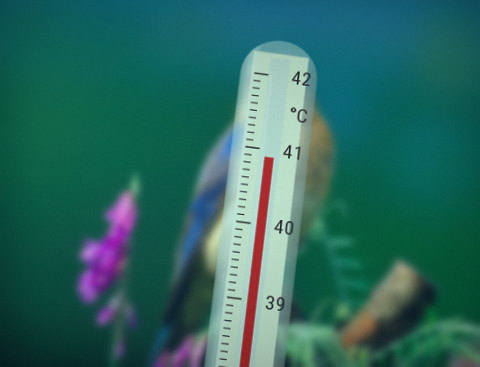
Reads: 40.9 (°C)
